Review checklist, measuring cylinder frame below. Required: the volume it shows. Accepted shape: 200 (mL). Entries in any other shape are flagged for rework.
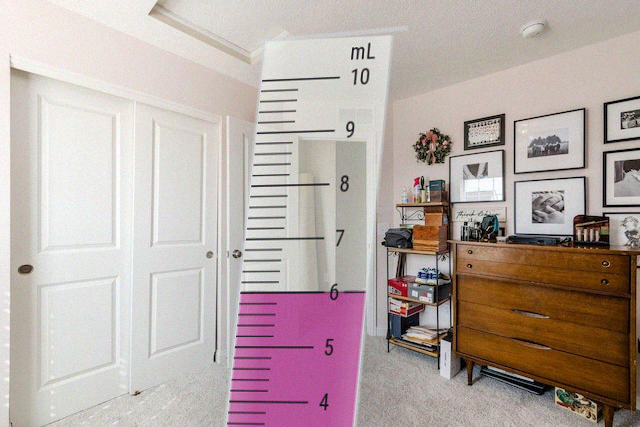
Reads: 6 (mL)
